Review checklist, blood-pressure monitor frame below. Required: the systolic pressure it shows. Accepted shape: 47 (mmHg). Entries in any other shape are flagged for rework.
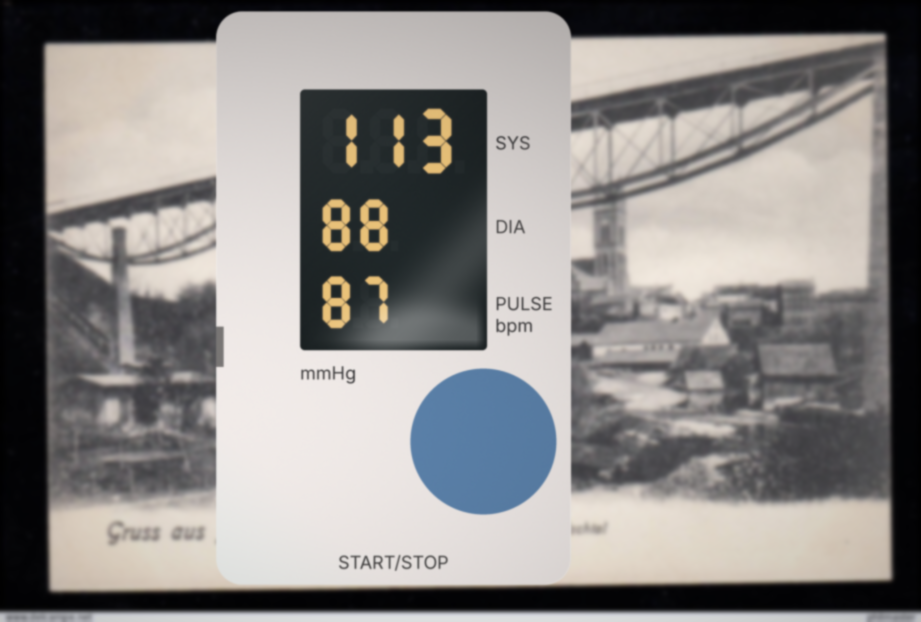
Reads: 113 (mmHg)
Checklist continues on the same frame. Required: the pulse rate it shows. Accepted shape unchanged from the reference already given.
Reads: 87 (bpm)
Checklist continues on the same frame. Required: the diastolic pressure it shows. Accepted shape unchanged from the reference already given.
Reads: 88 (mmHg)
